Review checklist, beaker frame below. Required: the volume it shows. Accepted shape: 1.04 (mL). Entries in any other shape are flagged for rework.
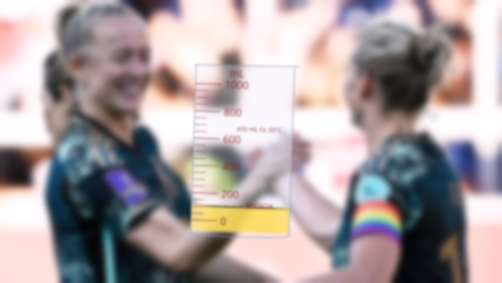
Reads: 100 (mL)
